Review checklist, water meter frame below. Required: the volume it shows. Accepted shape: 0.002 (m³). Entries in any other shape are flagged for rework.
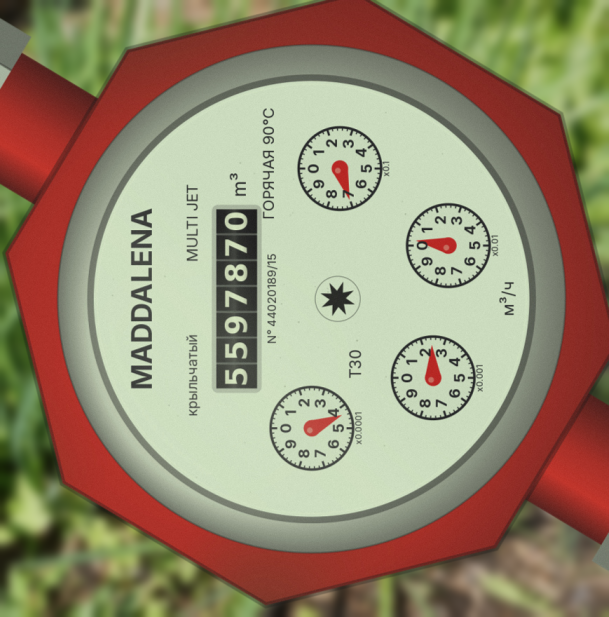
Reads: 5597870.7024 (m³)
